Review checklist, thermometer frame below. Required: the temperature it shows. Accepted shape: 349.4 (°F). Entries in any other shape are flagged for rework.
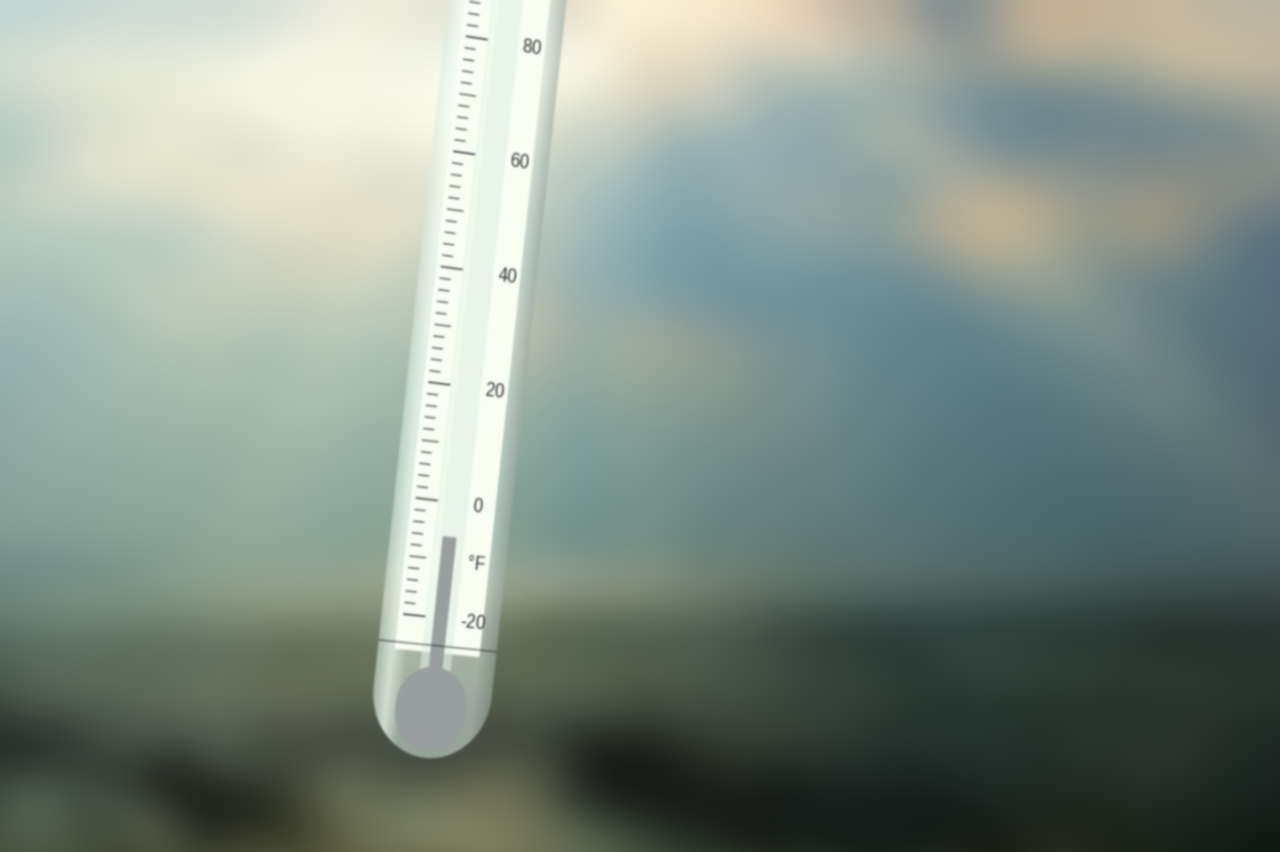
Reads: -6 (°F)
